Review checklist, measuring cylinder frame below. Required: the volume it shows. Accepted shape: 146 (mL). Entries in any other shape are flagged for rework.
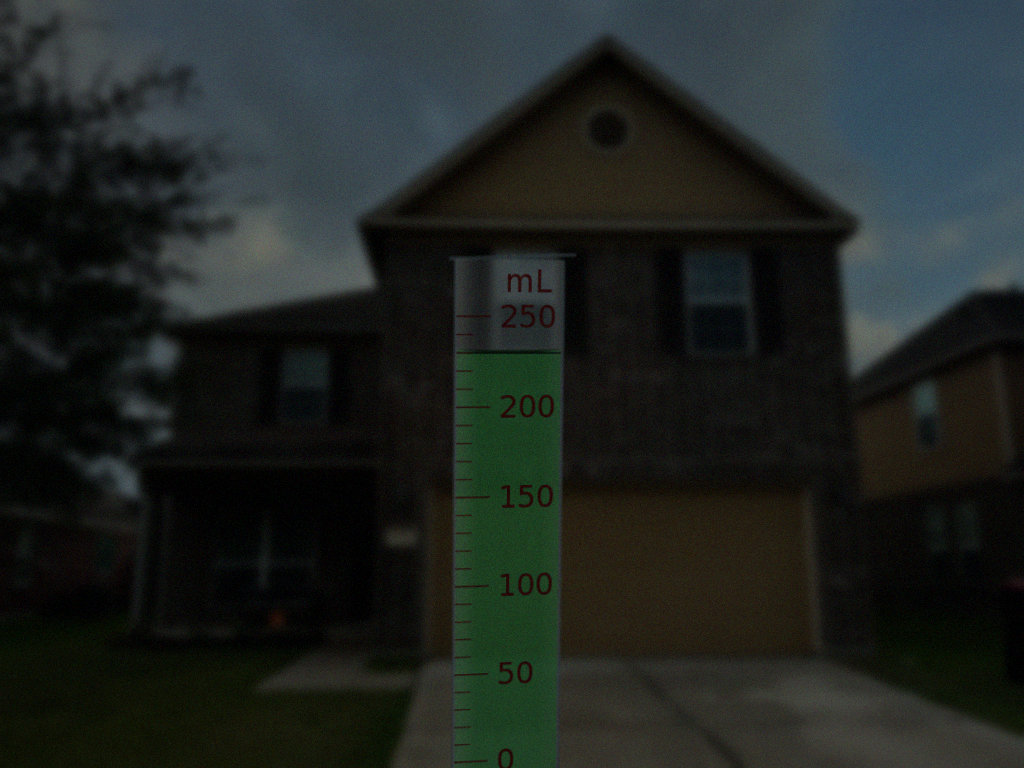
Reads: 230 (mL)
